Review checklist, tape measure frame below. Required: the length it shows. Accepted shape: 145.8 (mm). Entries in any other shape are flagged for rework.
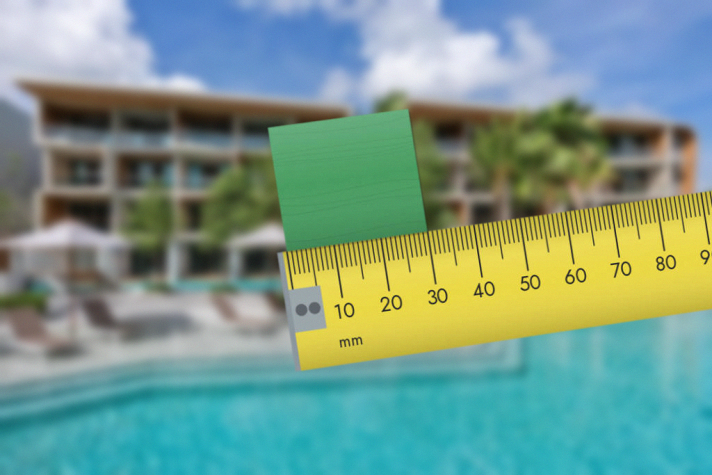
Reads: 30 (mm)
